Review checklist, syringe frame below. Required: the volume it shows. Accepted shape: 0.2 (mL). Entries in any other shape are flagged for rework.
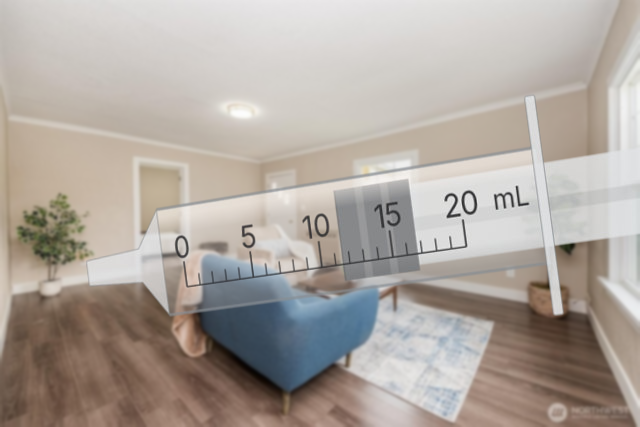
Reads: 11.5 (mL)
